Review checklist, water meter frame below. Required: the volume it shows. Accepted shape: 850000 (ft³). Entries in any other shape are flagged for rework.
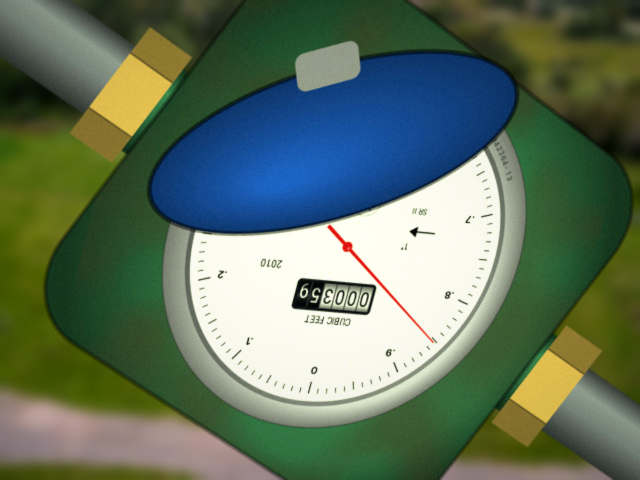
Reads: 358.85 (ft³)
